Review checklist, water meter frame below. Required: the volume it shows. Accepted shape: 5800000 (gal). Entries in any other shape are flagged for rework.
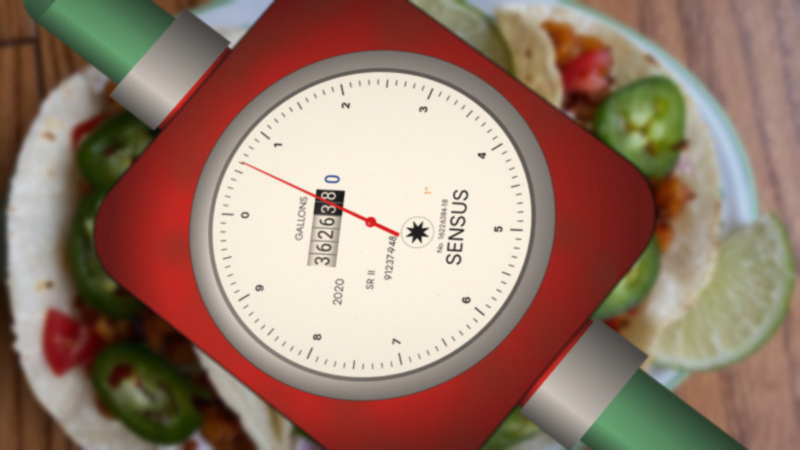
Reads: 3626380.6 (gal)
